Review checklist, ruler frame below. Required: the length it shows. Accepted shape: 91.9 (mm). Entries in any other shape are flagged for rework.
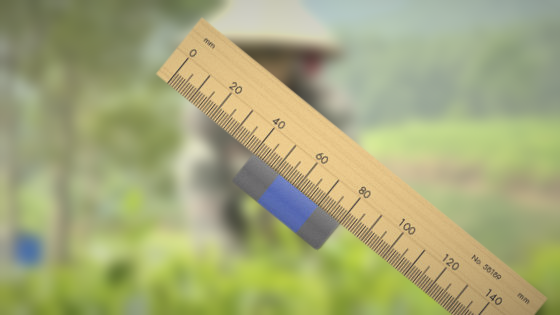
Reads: 40 (mm)
